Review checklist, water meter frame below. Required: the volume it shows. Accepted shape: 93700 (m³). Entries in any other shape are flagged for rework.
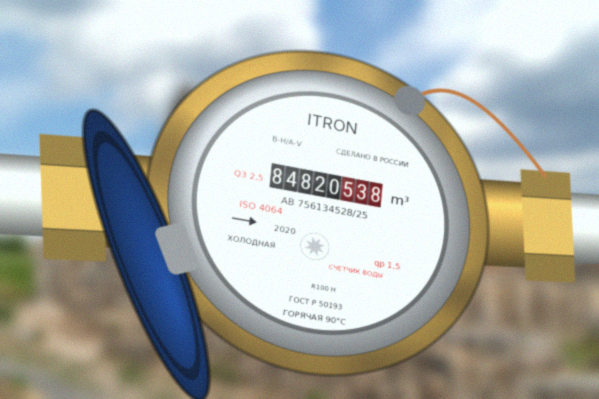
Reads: 84820.538 (m³)
